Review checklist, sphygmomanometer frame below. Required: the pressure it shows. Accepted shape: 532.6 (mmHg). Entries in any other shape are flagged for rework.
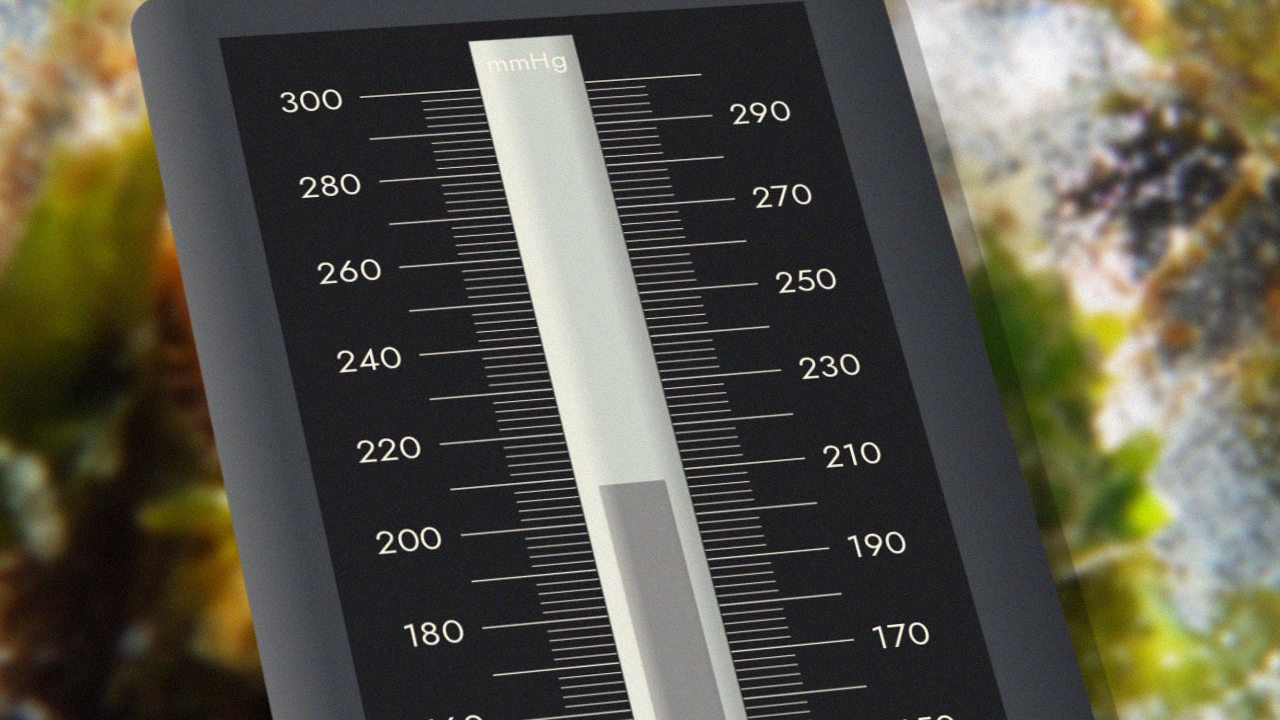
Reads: 208 (mmHg)
